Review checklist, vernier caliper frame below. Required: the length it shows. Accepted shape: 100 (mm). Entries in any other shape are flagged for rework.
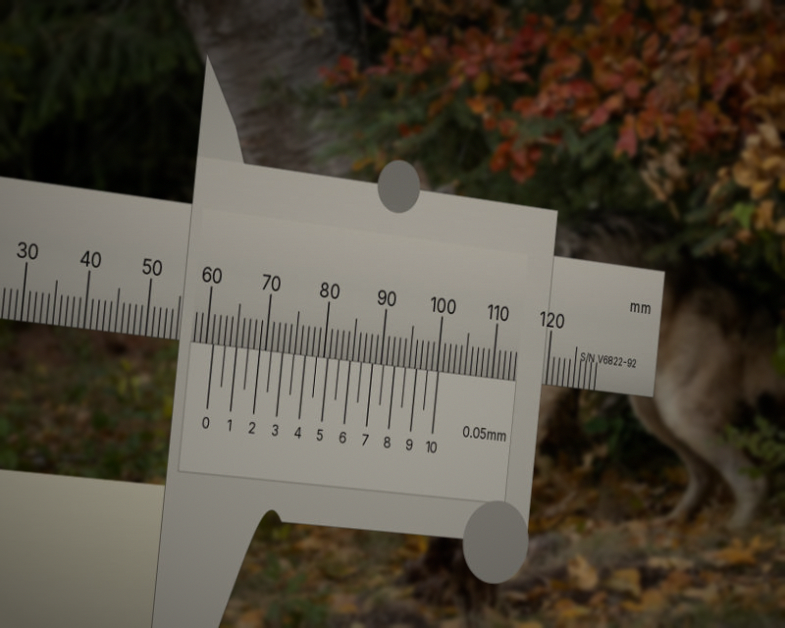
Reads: 61.2 (mm)
